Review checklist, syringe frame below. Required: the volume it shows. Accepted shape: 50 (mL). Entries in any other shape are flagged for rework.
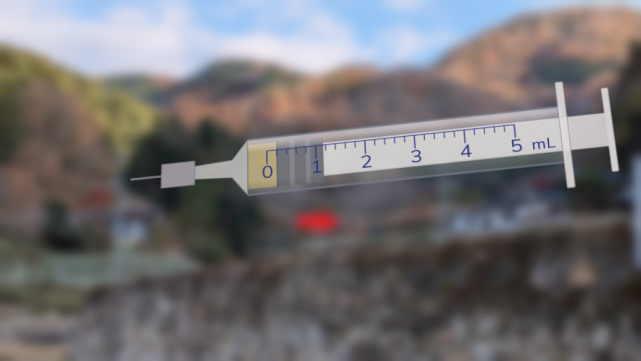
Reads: 0.2 (mL)
